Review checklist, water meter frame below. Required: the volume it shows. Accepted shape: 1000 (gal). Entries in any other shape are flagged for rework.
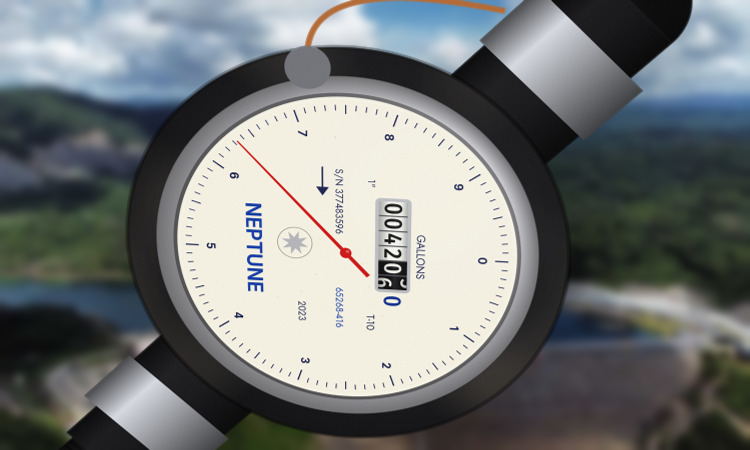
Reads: 42056.3 (gal)
